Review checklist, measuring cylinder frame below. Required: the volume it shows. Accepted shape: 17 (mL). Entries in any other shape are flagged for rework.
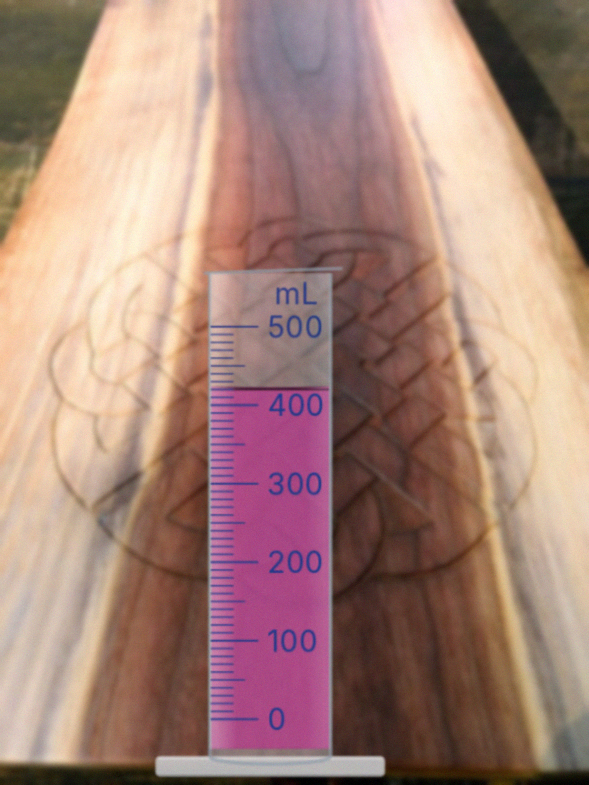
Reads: 420 (mL)
